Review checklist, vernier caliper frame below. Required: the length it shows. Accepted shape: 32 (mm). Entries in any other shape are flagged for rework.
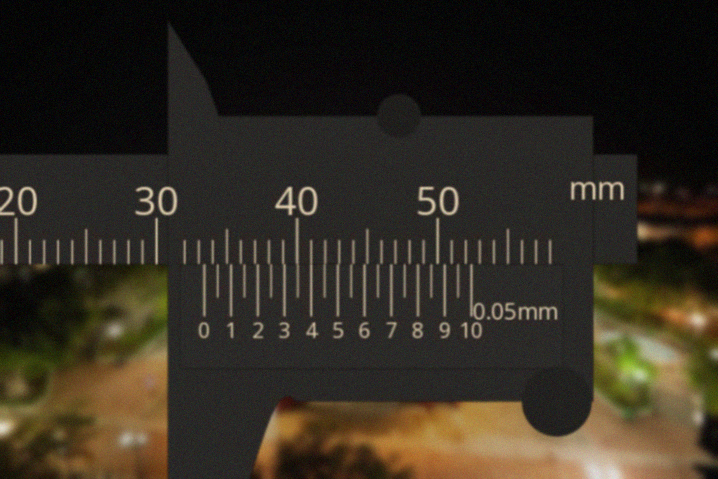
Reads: 33.4 (mm)
